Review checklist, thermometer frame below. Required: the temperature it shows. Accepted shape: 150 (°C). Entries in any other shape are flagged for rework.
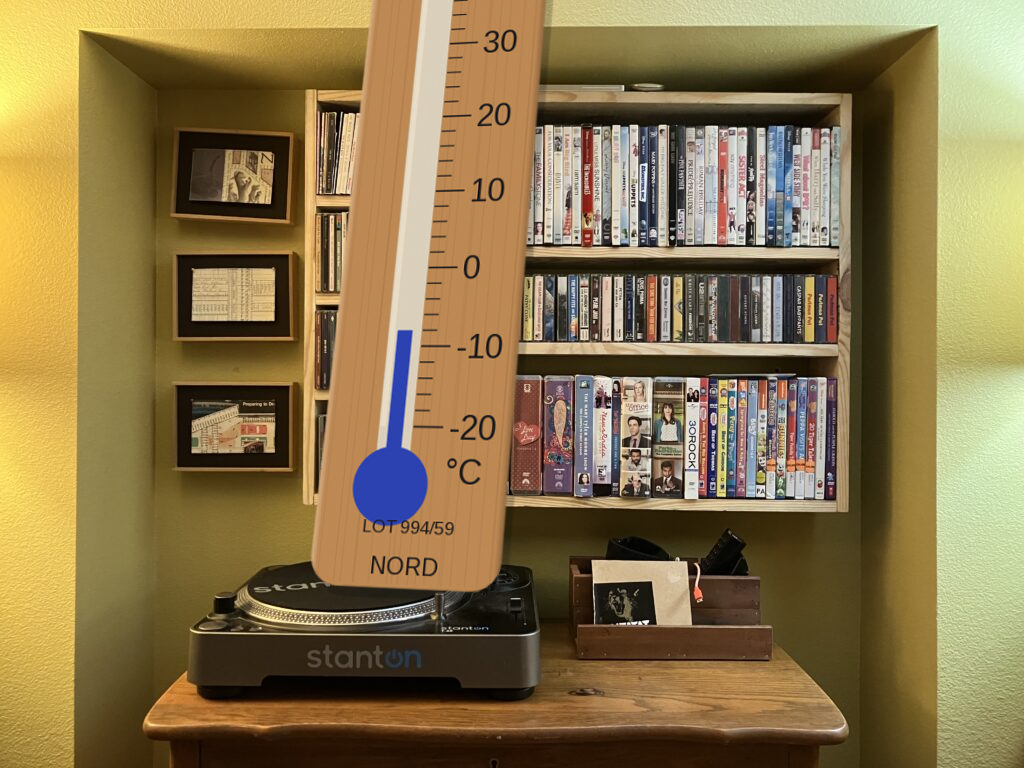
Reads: -8 (°C)
